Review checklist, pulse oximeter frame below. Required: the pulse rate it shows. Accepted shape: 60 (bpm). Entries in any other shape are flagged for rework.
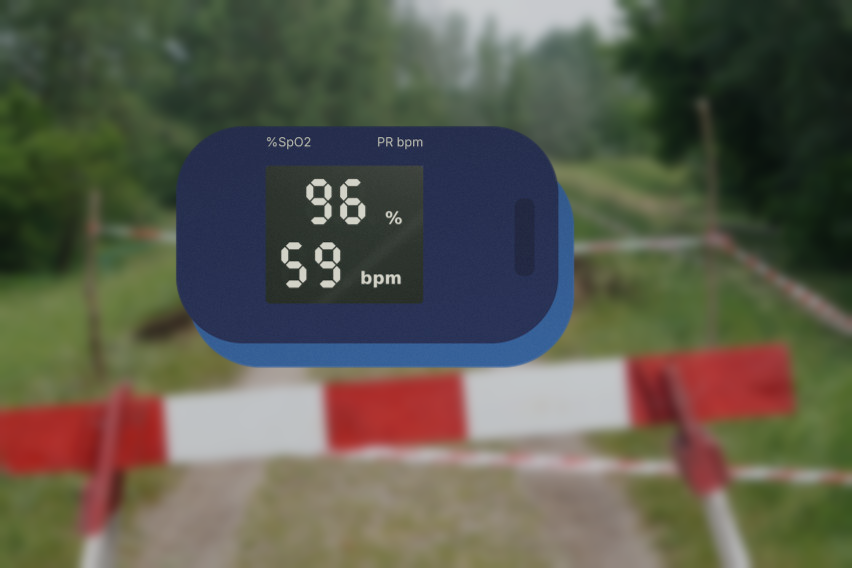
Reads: 59 (bpm)
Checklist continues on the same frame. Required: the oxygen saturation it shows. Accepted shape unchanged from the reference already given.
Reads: 96 (%)
